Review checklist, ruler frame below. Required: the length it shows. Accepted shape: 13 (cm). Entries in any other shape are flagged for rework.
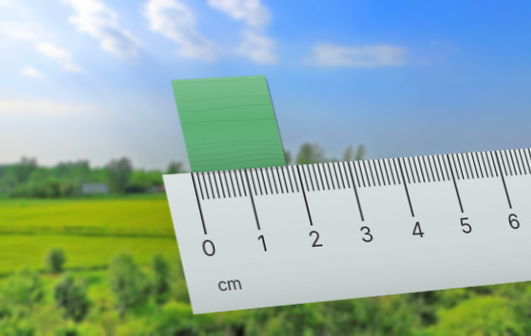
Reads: 1.8 (cm)
